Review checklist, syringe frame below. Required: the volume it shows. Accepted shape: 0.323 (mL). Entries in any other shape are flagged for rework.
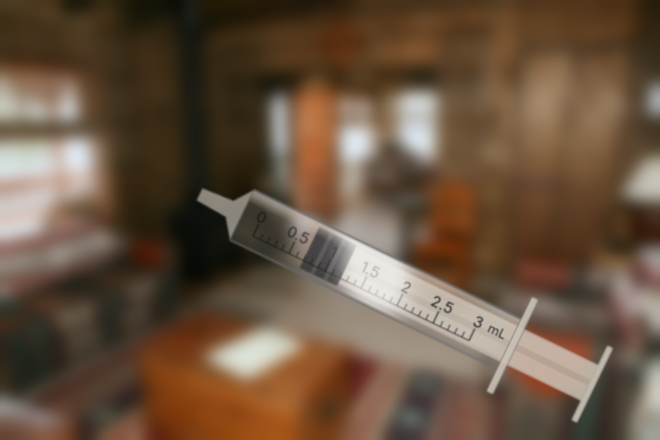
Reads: 0.7 (mL)
